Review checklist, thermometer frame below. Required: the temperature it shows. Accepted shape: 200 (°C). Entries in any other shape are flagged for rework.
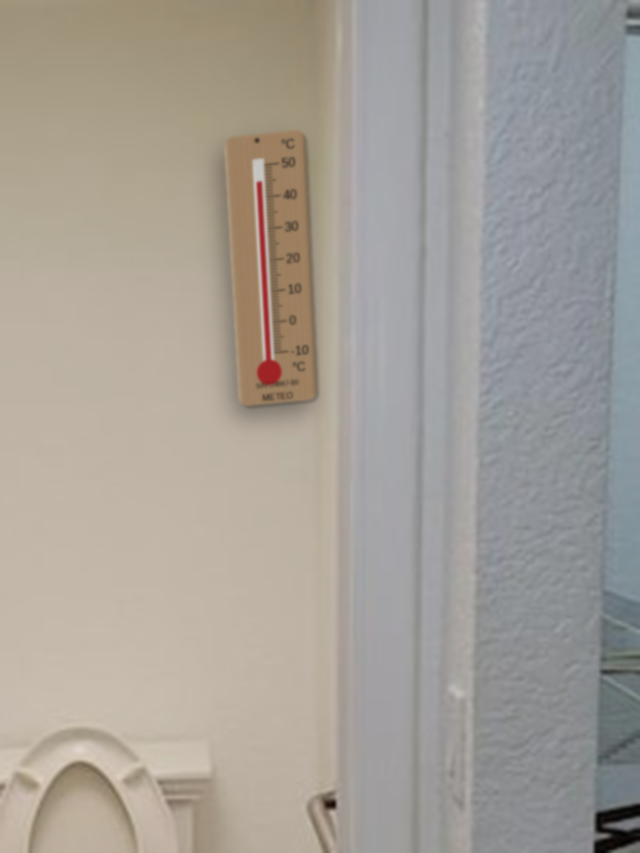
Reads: 45 (°C)
